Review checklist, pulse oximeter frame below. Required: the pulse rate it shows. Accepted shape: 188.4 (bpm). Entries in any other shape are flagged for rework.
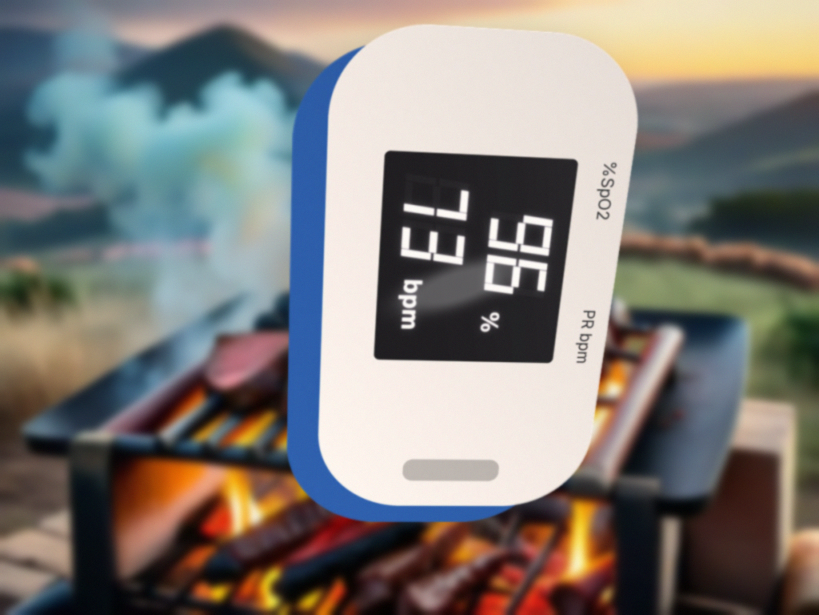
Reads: 73 (bpm)
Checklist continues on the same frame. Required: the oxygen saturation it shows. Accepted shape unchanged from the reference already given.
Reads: 96 (%)
